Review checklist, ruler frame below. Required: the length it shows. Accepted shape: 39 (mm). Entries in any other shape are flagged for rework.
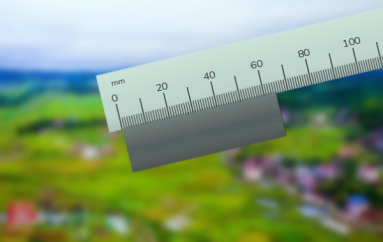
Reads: 65 (mm)
